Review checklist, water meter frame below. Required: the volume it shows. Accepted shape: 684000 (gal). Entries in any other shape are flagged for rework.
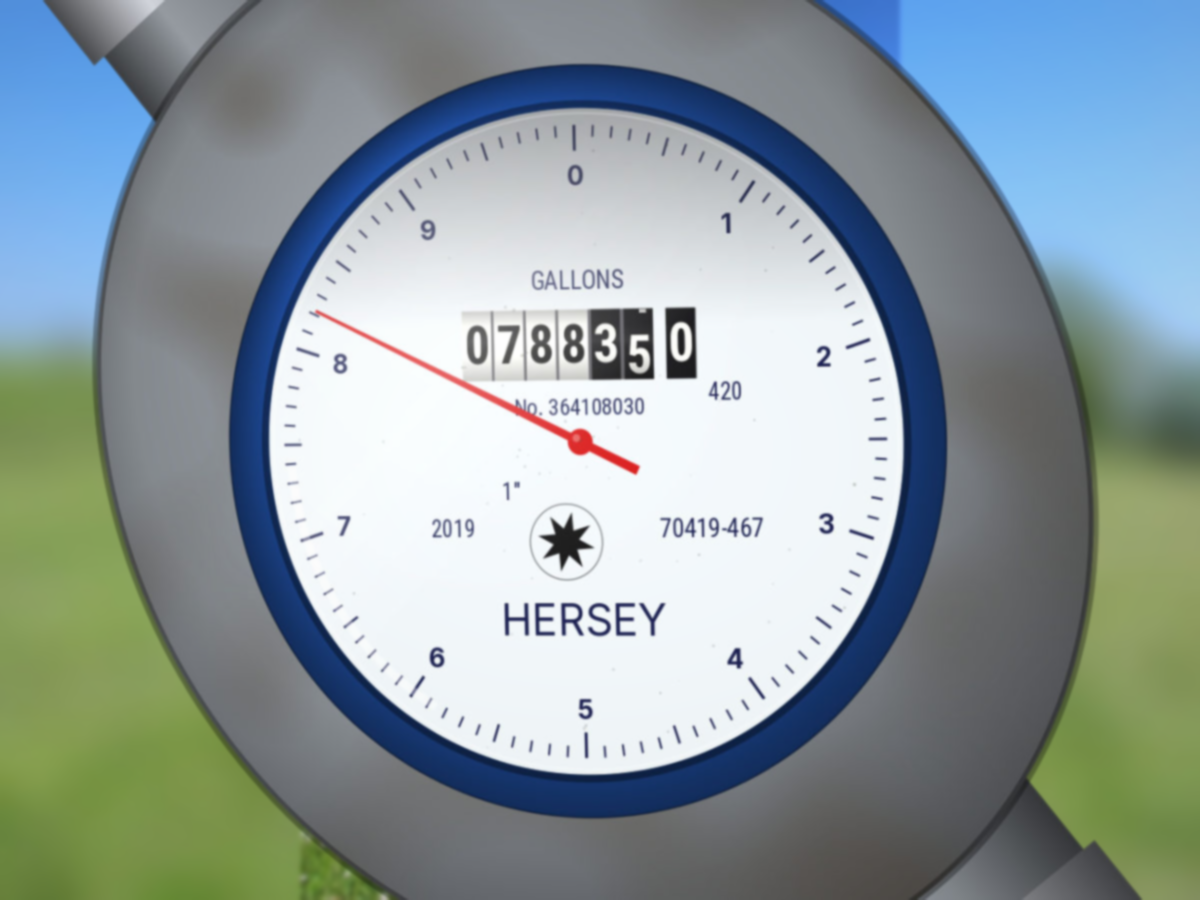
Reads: 788348.2 (gal)
